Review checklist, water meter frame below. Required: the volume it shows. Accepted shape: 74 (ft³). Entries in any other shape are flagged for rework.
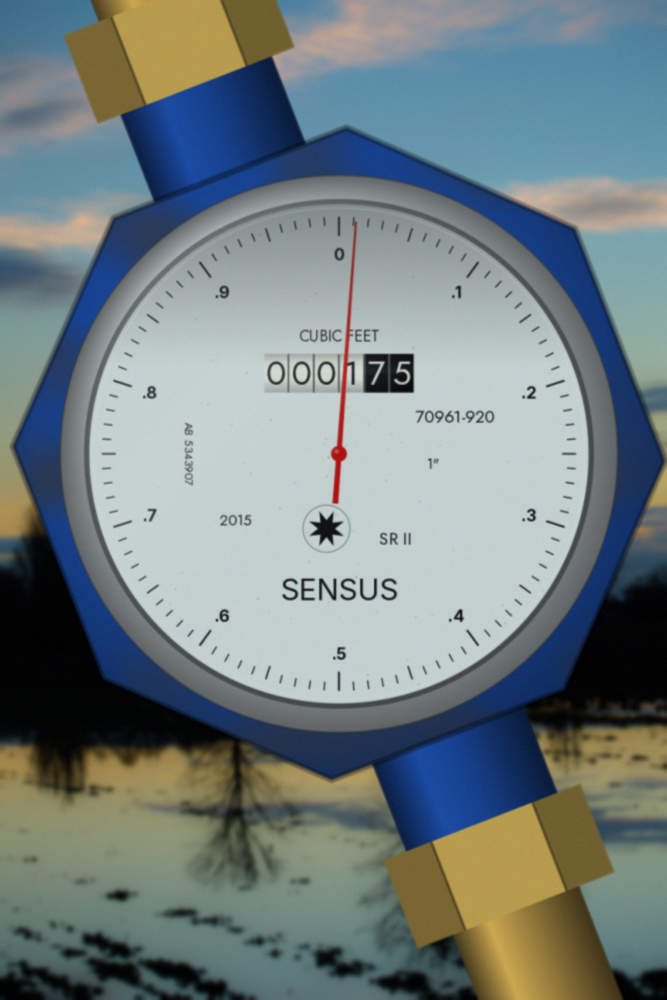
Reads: 175.01 (ft³)
